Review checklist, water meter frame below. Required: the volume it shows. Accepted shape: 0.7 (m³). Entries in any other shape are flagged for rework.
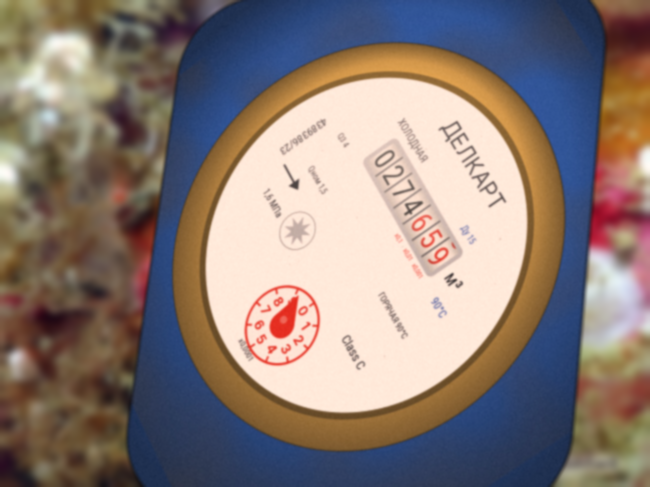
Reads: 274.6589 (m³)
